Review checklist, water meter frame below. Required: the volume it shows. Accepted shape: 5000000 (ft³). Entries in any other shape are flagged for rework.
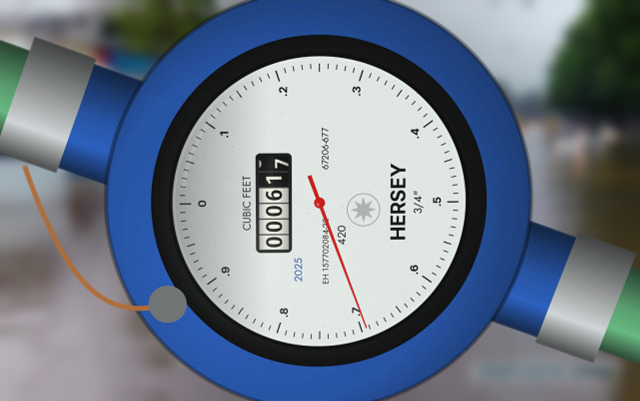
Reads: 616.69 (ft³)
